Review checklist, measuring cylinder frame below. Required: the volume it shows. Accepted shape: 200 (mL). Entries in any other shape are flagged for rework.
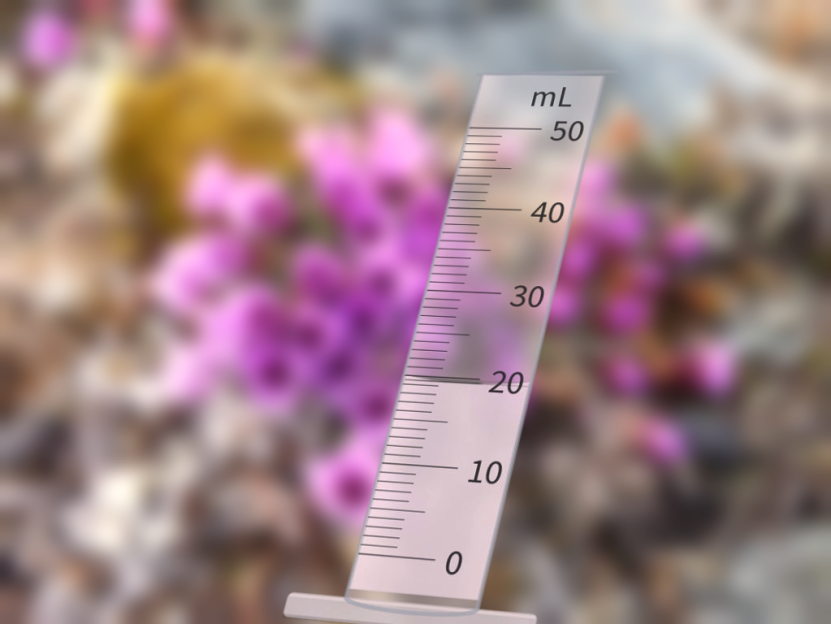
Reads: 19.5 (mL)
